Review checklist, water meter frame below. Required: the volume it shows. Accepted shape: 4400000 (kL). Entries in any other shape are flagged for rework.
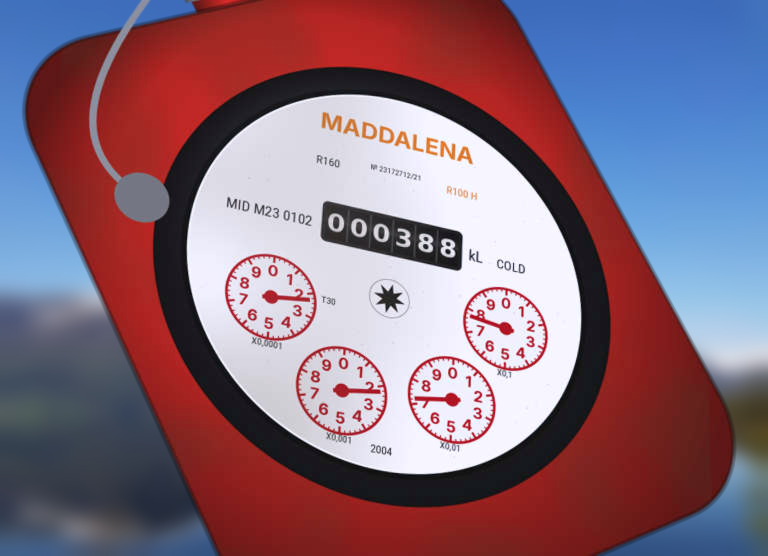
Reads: 388.7722 (kL)
